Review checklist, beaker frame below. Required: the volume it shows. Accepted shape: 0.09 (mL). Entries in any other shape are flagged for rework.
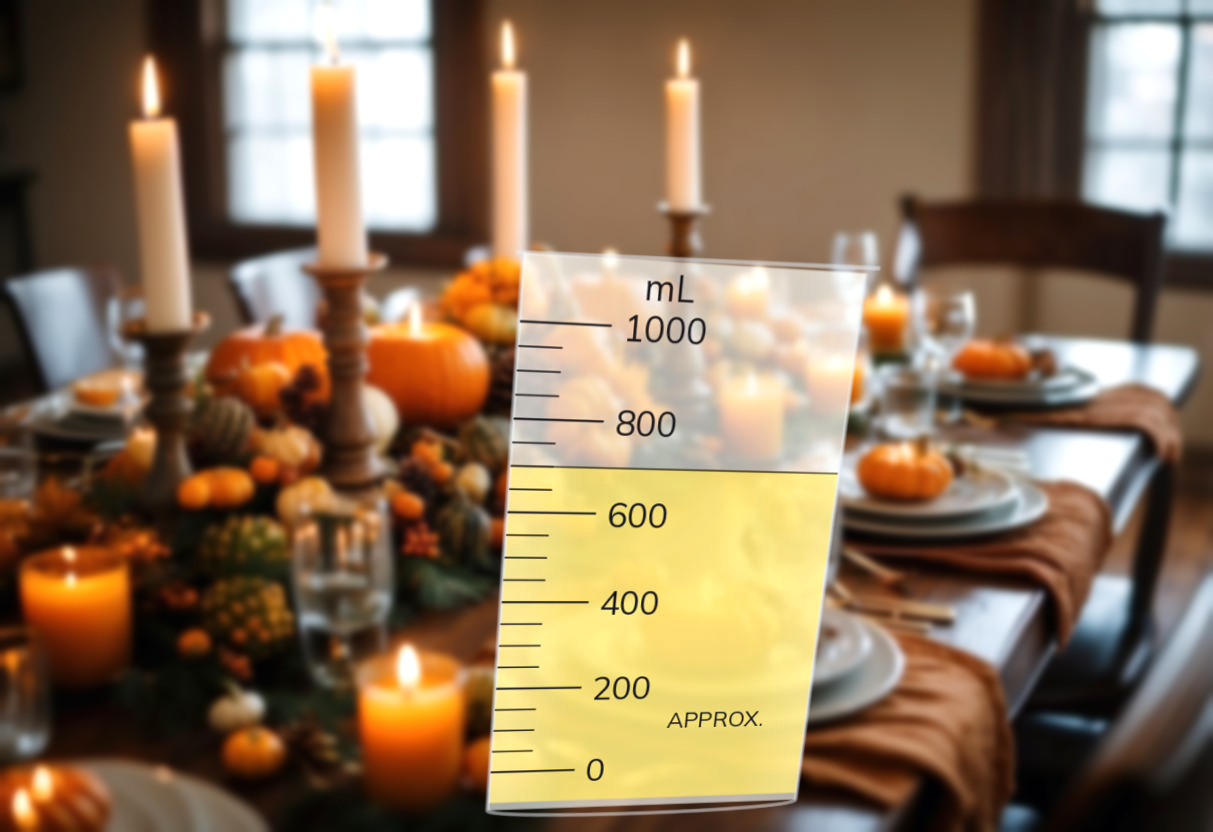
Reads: 700 (mL)
